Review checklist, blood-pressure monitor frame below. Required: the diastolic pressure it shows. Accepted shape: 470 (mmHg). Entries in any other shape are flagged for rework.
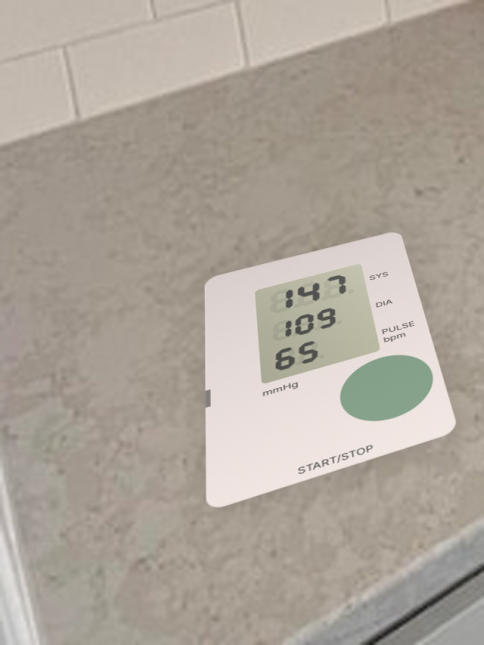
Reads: 109 (mmHg)
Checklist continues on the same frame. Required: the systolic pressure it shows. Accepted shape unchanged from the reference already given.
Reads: 147 (mmHg)
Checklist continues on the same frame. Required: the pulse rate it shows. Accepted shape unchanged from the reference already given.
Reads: 65 (bpm)
